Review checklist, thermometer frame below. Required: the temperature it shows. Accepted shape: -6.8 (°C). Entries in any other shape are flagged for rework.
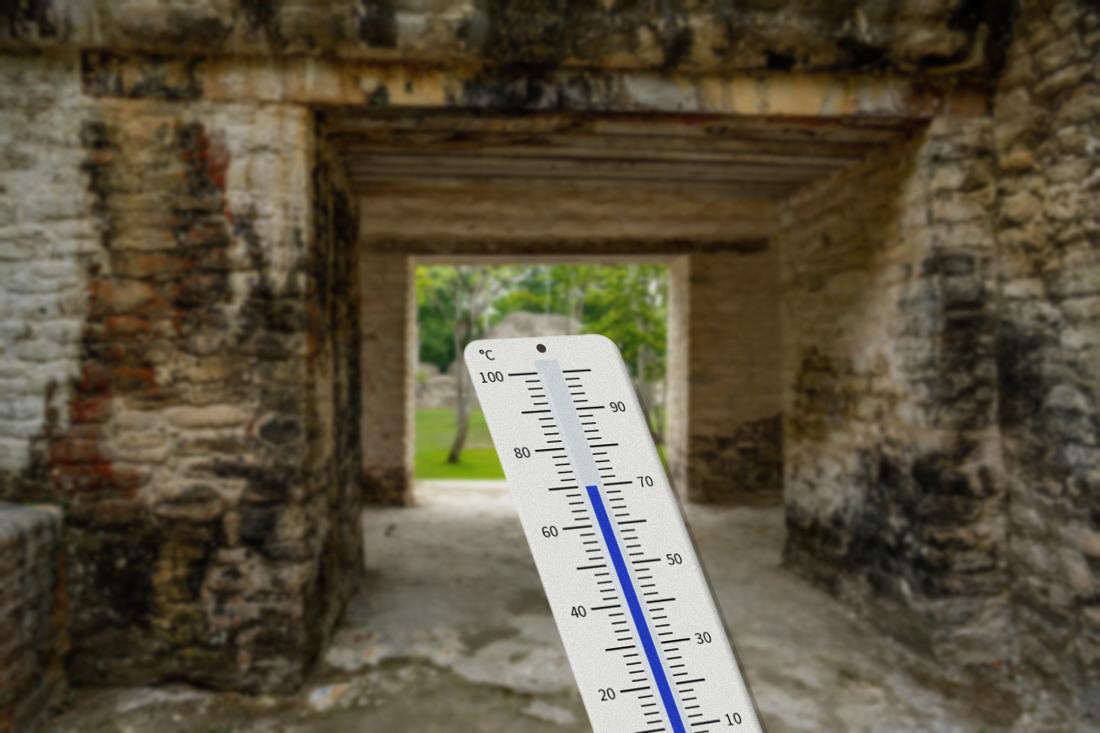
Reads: 70 (°C)
